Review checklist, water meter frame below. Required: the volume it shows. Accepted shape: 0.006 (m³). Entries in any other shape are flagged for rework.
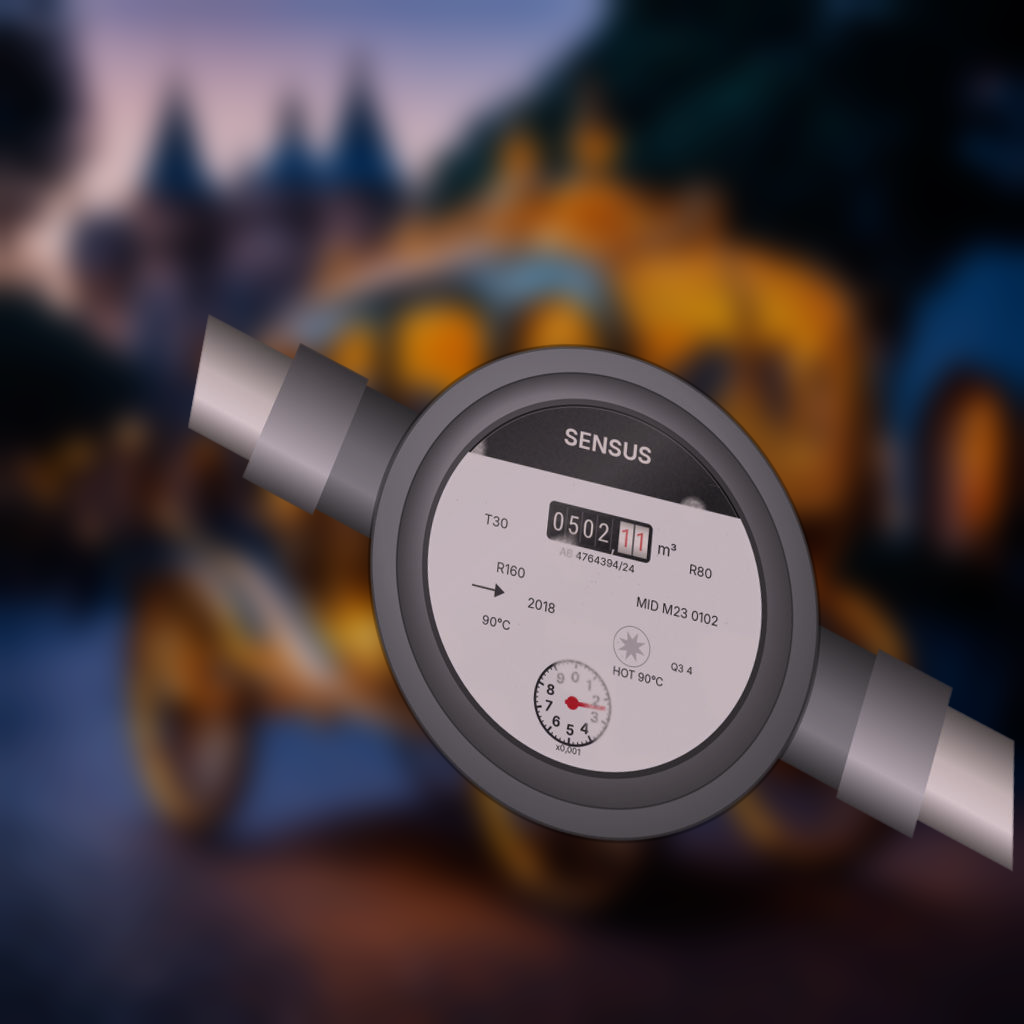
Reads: 502.112 (m³)
